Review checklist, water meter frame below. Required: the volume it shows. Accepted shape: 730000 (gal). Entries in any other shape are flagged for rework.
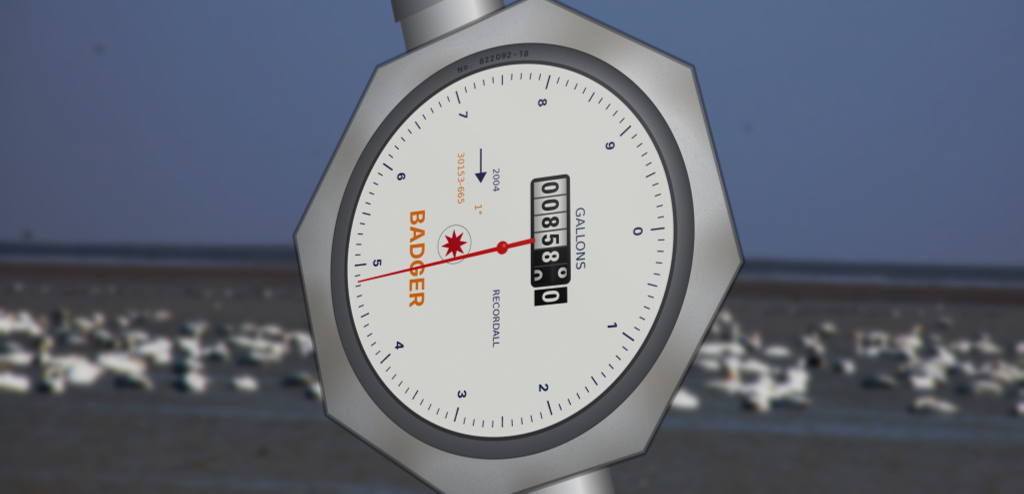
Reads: 85884.8 (gal)
